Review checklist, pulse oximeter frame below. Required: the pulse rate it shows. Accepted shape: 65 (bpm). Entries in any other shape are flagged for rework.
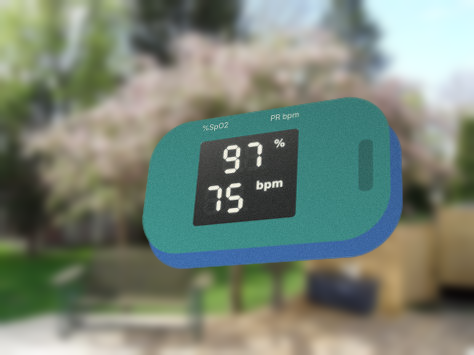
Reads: 75 (bpm)
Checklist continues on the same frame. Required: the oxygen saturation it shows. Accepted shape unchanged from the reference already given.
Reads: 97 (%)
